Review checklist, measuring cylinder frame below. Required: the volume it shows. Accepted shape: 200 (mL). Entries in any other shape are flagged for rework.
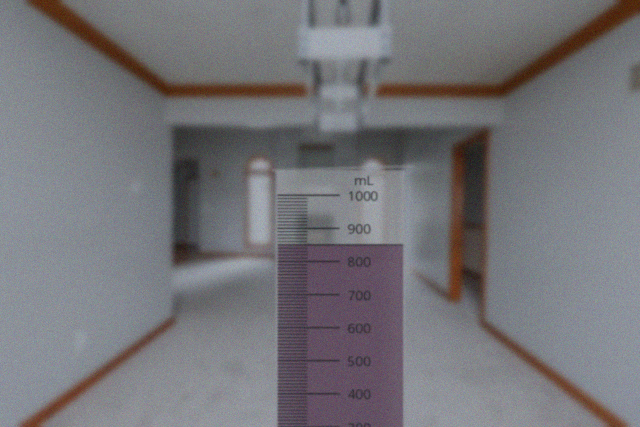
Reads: 850 (mL)
